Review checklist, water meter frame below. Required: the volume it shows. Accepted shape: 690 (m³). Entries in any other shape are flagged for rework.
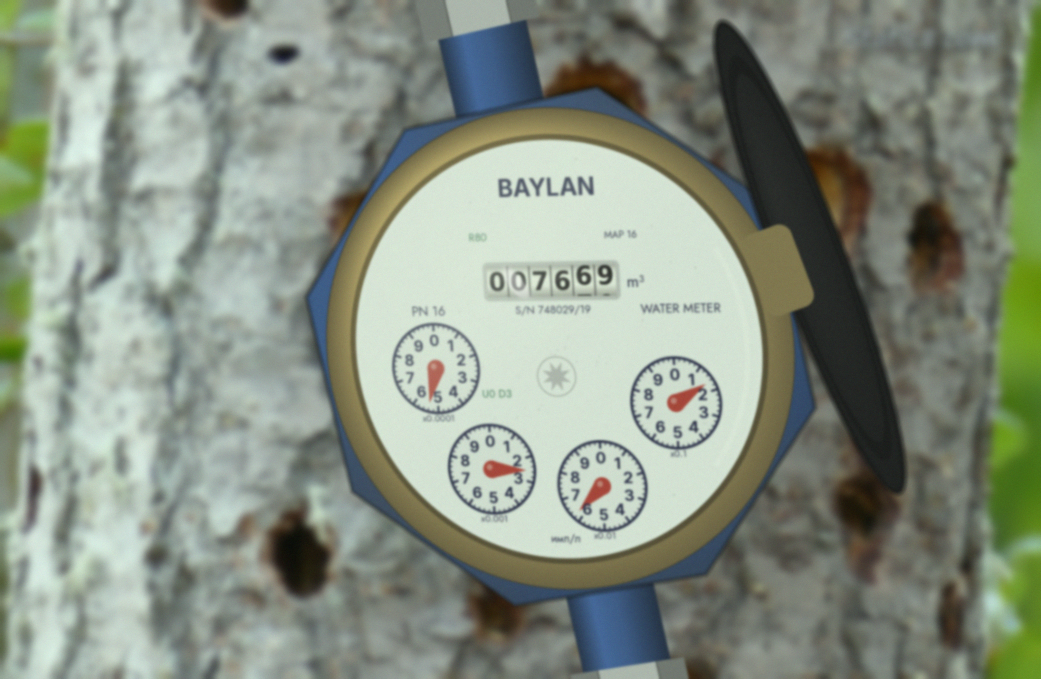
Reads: 7669.1625 (m³)
